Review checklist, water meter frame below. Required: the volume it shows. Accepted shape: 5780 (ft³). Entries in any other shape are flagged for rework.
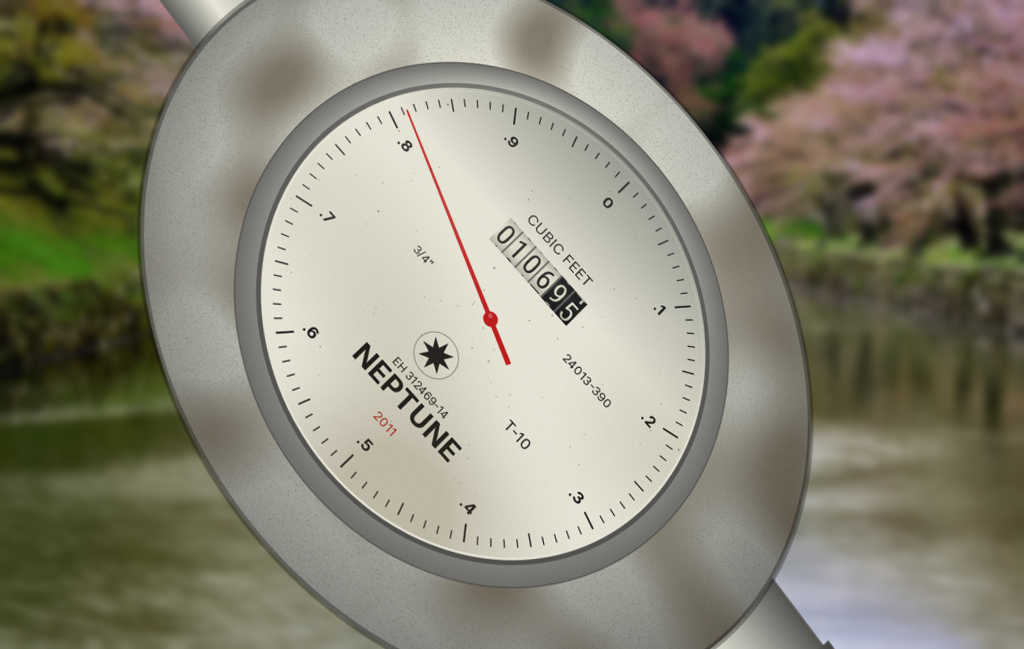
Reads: 10694.81 (ft³)
